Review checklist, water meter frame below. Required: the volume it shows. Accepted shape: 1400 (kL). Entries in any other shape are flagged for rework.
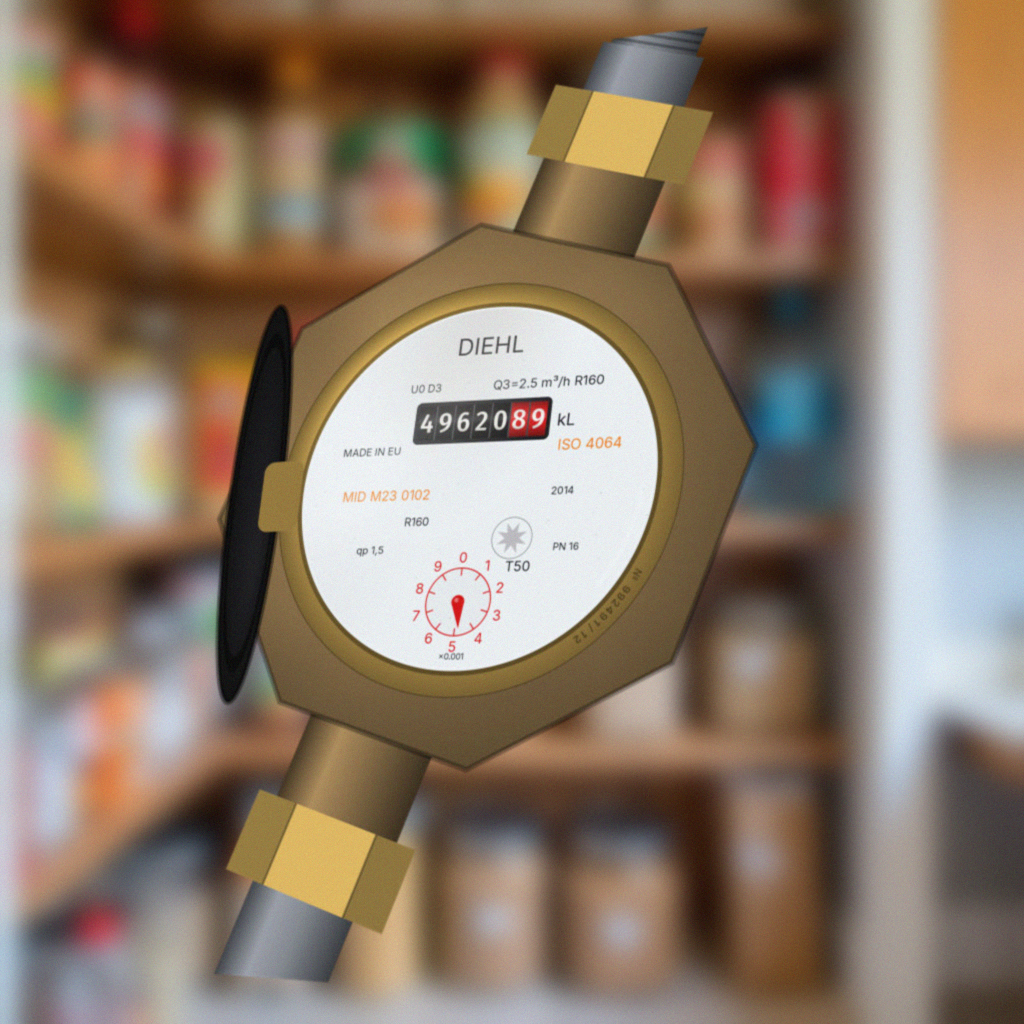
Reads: 49620.894 (kL)
